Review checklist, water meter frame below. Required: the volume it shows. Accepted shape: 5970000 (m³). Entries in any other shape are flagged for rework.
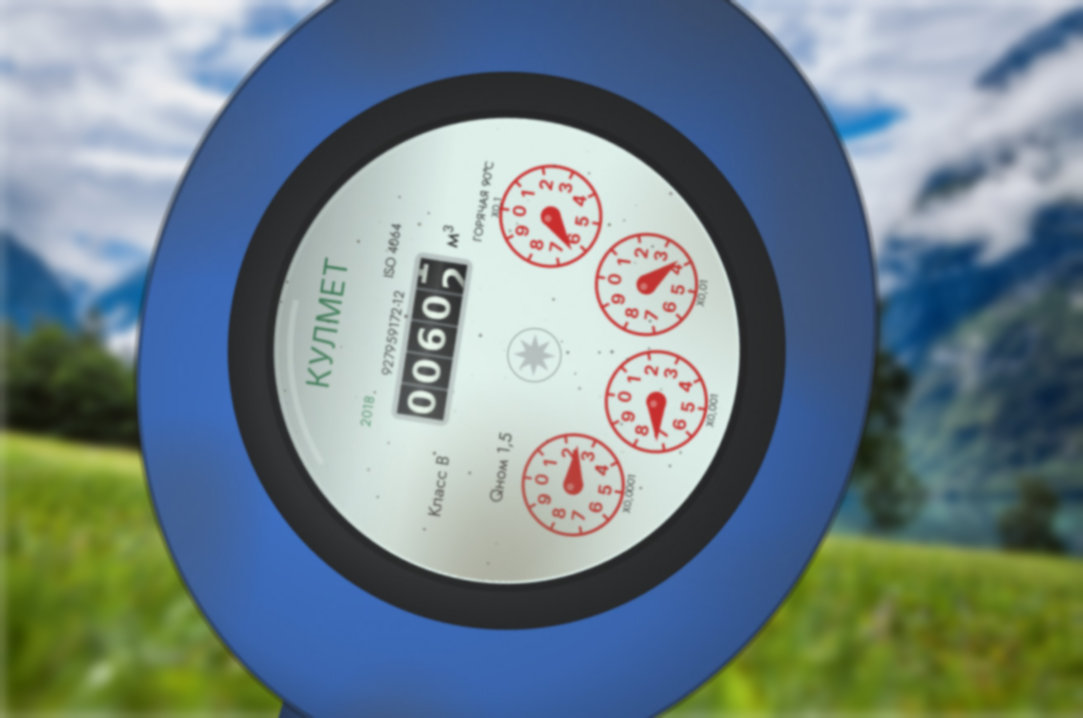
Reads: 601.6372 (m³)
